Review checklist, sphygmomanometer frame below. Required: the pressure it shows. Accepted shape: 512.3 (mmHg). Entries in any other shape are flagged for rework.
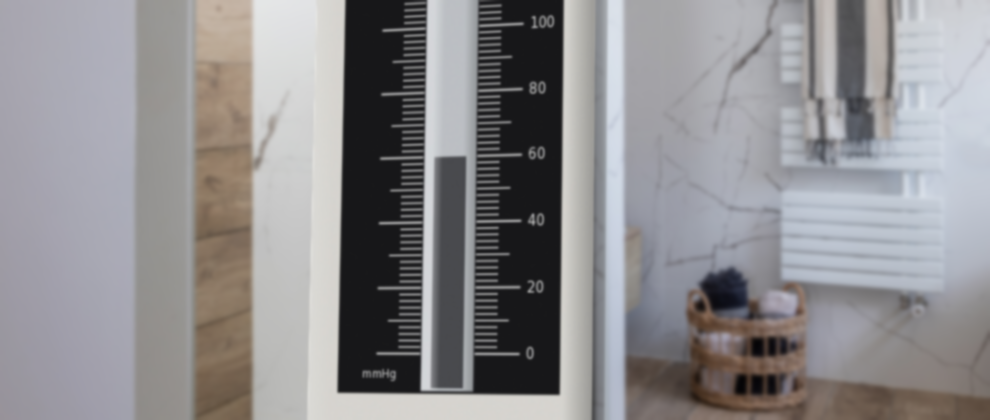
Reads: 60 (mmHg)
